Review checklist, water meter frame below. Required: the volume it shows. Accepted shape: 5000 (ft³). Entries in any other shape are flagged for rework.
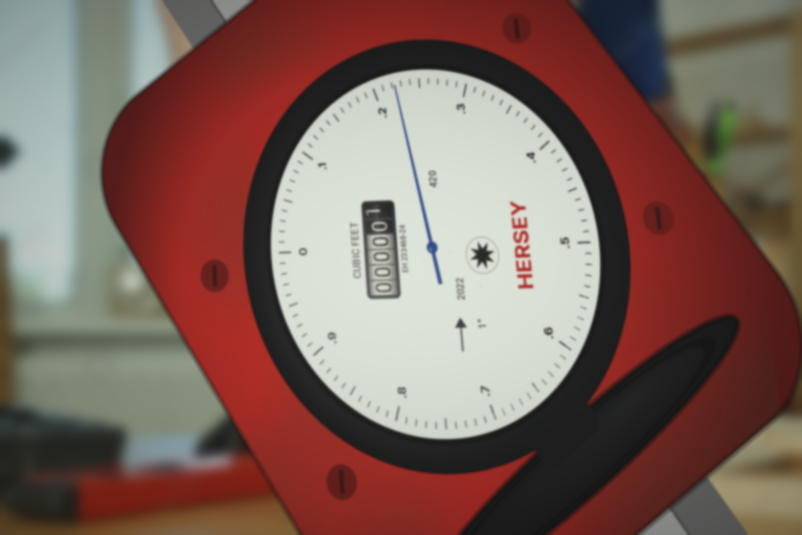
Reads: 1.22 (ft³)
